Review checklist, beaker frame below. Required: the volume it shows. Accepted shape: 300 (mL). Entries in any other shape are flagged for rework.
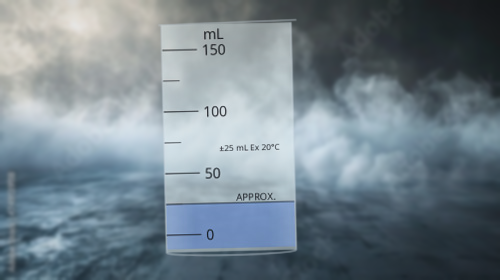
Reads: 25 (mL)
